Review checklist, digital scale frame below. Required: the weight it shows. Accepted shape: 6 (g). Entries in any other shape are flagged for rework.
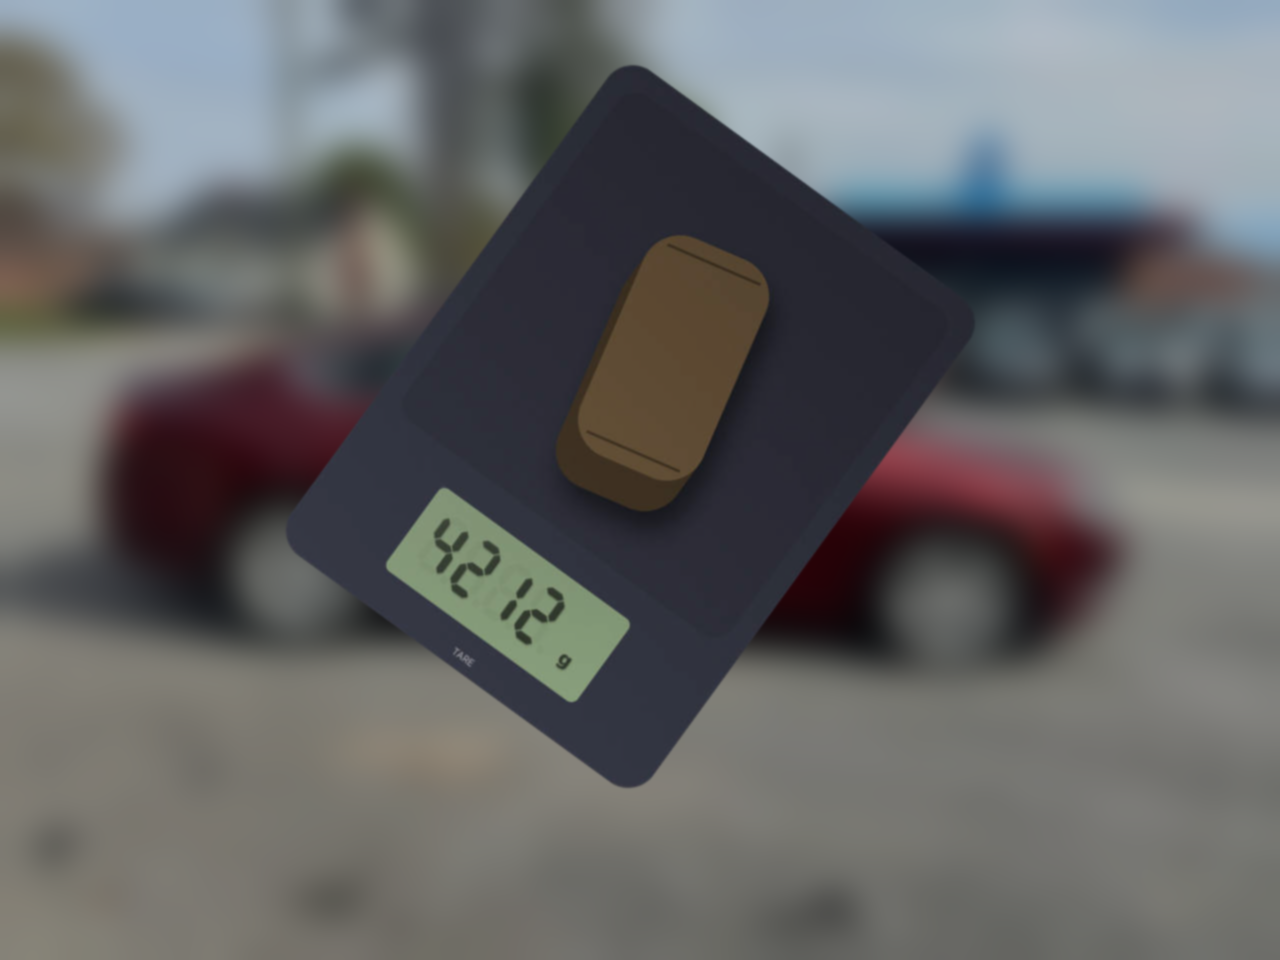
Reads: 4212 (g)
